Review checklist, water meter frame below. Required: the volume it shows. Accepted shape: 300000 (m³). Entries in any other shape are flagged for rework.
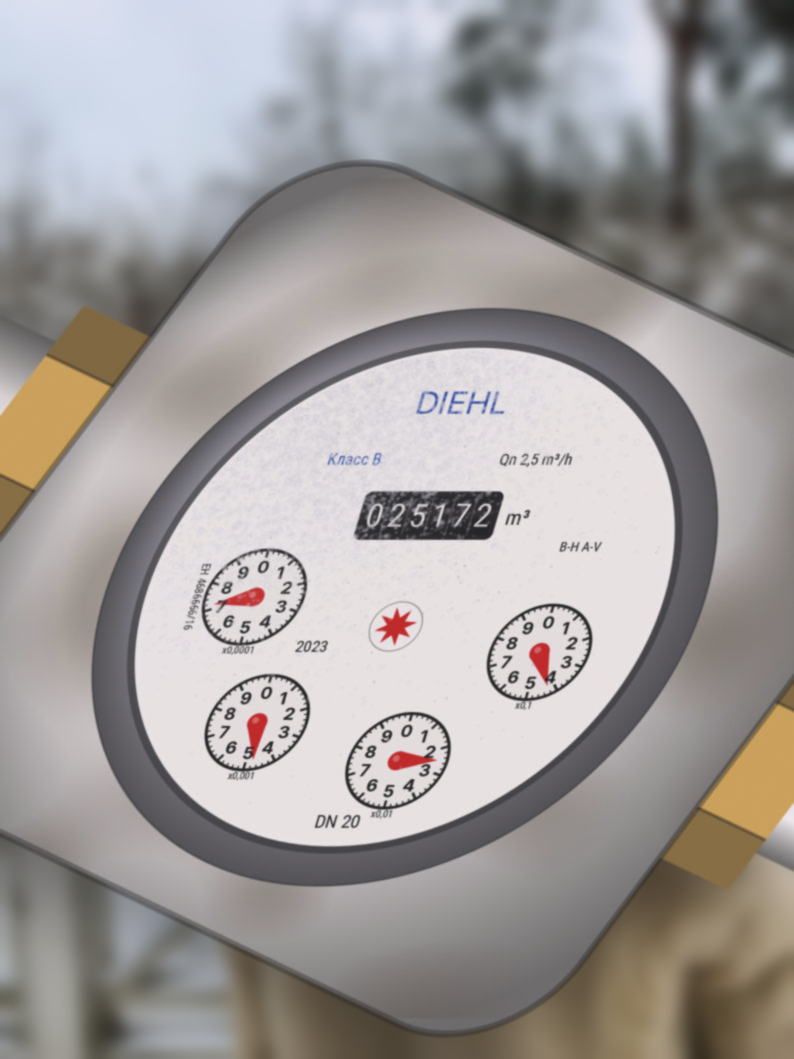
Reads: 25172.4247 (m³)
